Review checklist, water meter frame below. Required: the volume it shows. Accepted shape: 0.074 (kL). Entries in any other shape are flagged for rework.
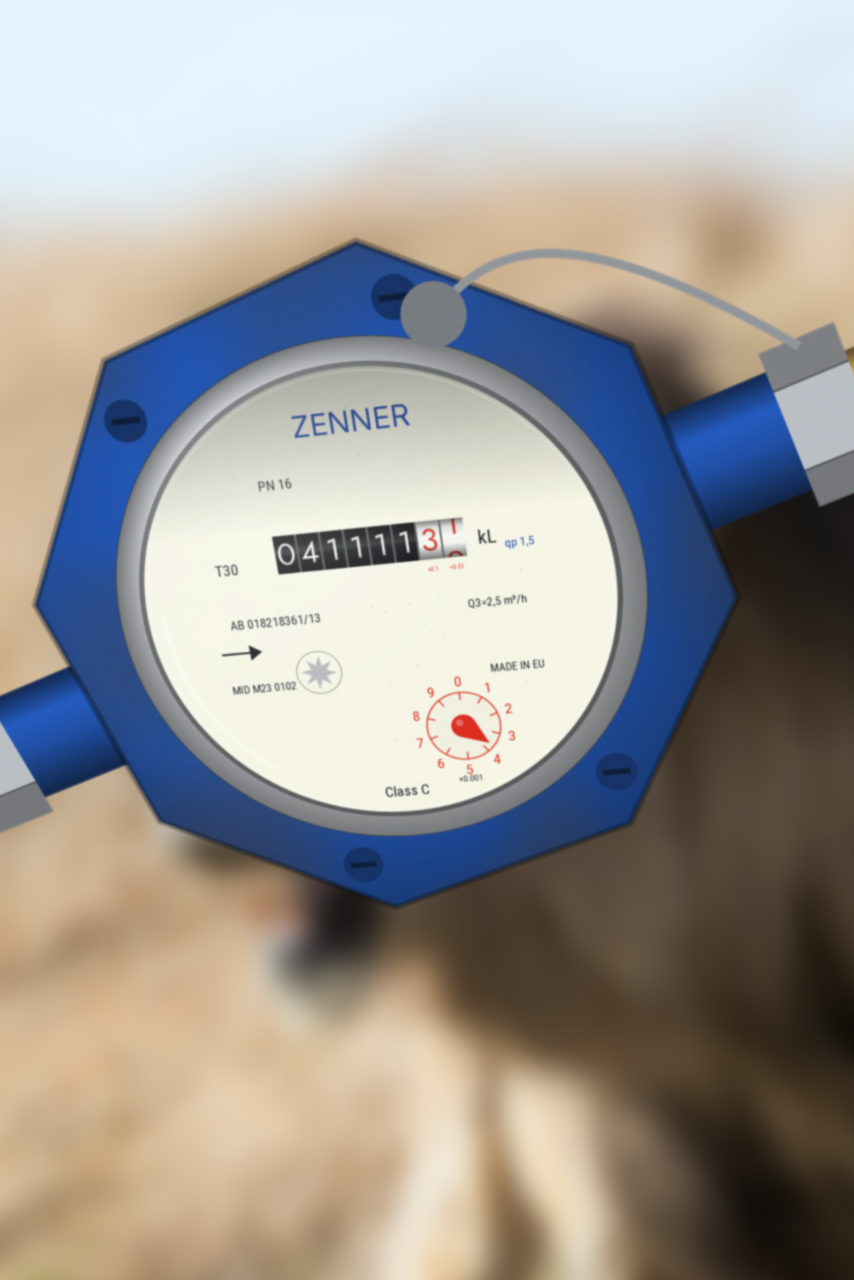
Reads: 41111.313 (kL)
